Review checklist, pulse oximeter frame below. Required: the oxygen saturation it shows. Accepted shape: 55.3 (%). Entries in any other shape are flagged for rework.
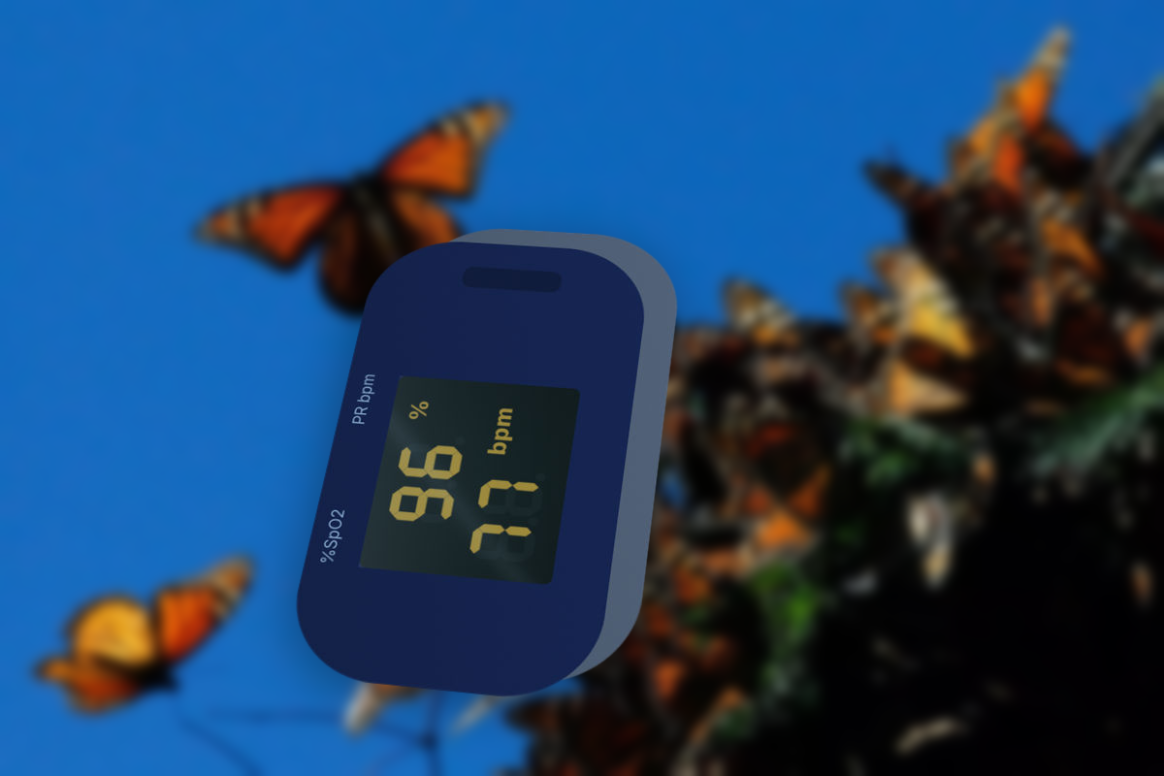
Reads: 96 (%)
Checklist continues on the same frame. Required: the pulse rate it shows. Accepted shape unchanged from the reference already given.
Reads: 77 (bpm)
